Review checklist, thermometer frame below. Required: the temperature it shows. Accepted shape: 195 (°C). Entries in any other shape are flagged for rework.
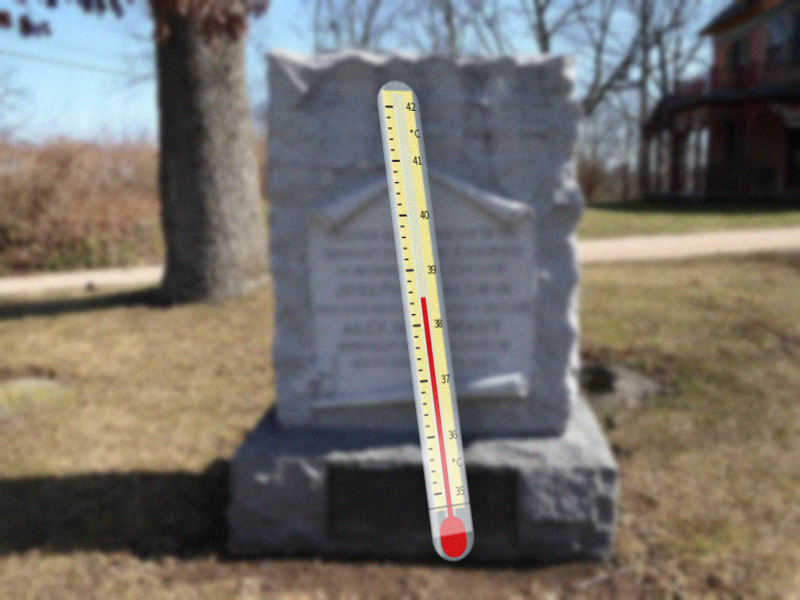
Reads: 38.5 (°C)
